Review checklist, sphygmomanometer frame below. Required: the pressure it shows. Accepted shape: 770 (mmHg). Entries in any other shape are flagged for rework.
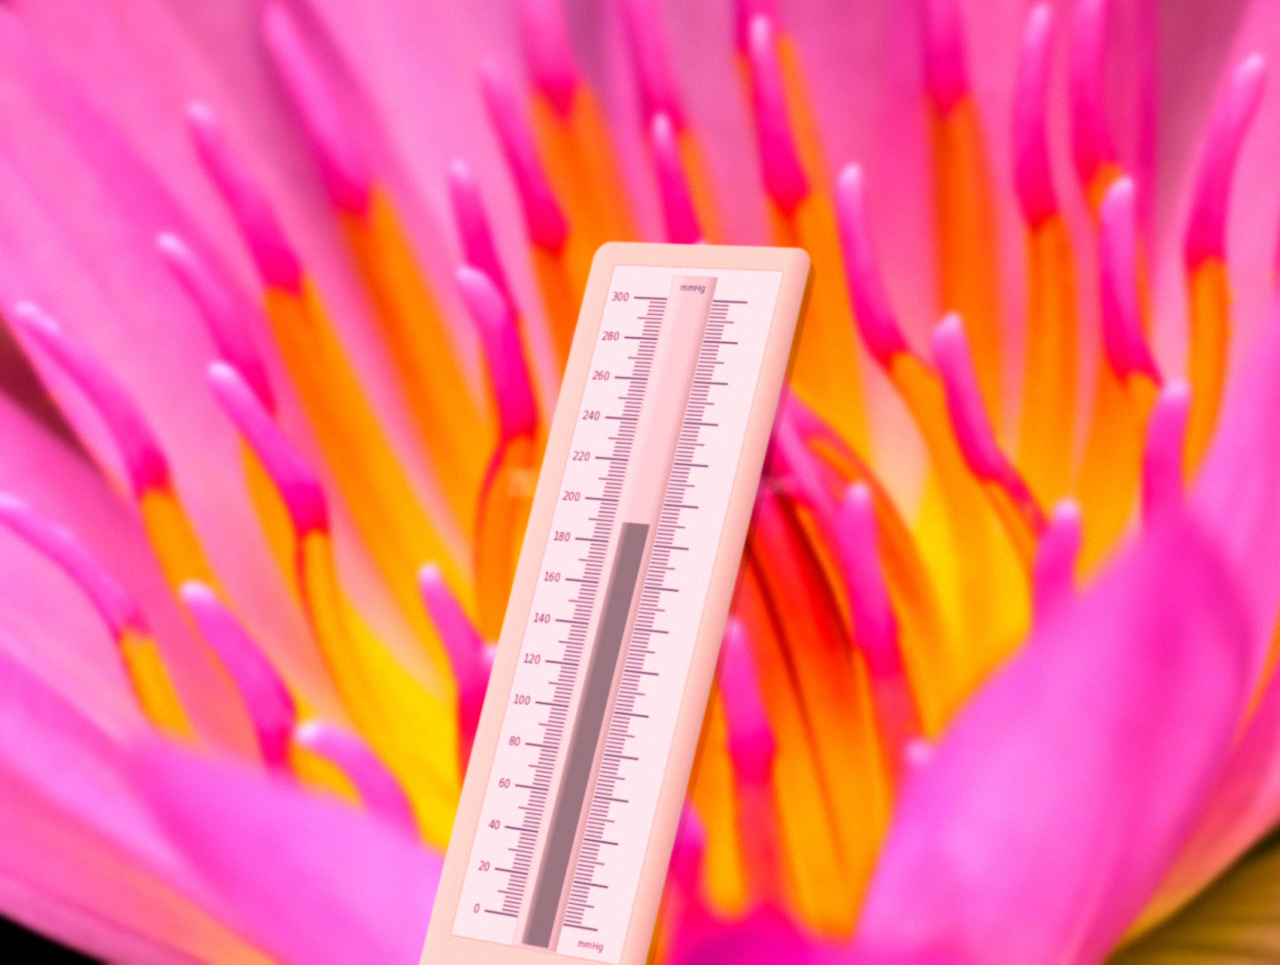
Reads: 190 (mmHg)
